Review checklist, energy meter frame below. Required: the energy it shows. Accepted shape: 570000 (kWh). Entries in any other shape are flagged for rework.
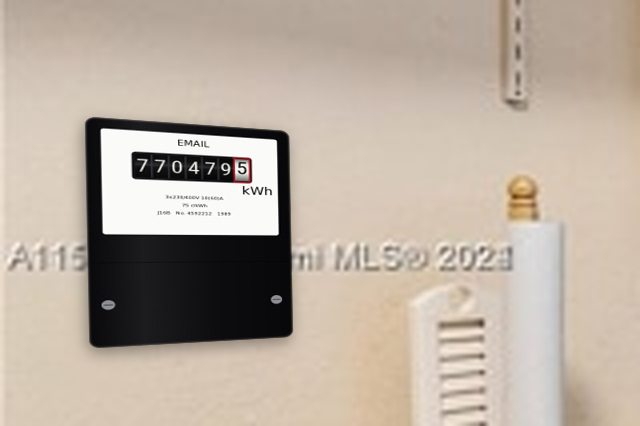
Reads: 770479.5 (kWh)
